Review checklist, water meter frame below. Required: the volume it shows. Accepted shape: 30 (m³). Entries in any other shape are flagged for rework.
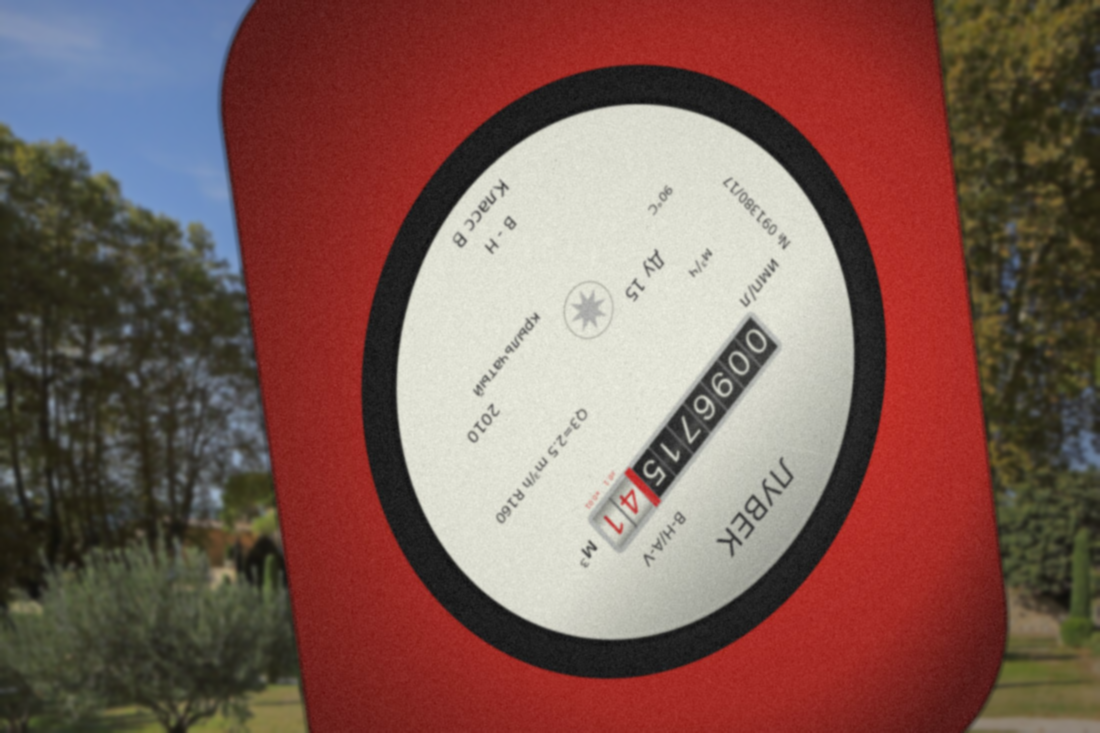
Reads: 96715.41 (m³)
